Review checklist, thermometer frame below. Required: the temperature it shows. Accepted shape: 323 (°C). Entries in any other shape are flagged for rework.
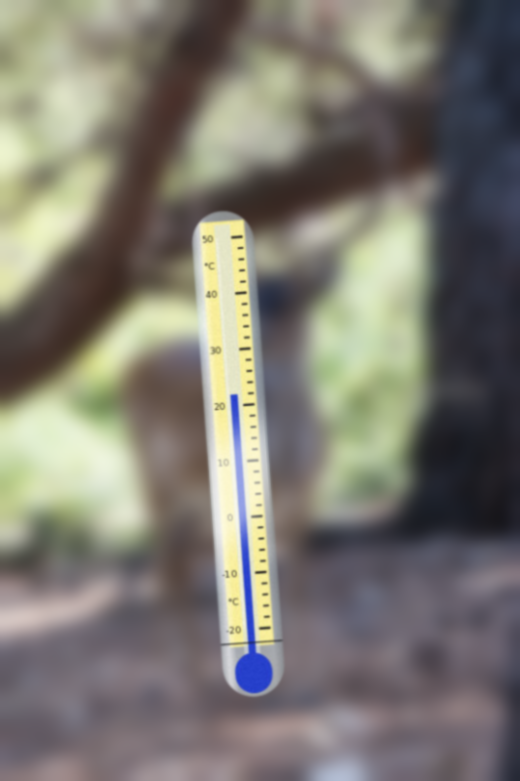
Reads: 22 (°C)
